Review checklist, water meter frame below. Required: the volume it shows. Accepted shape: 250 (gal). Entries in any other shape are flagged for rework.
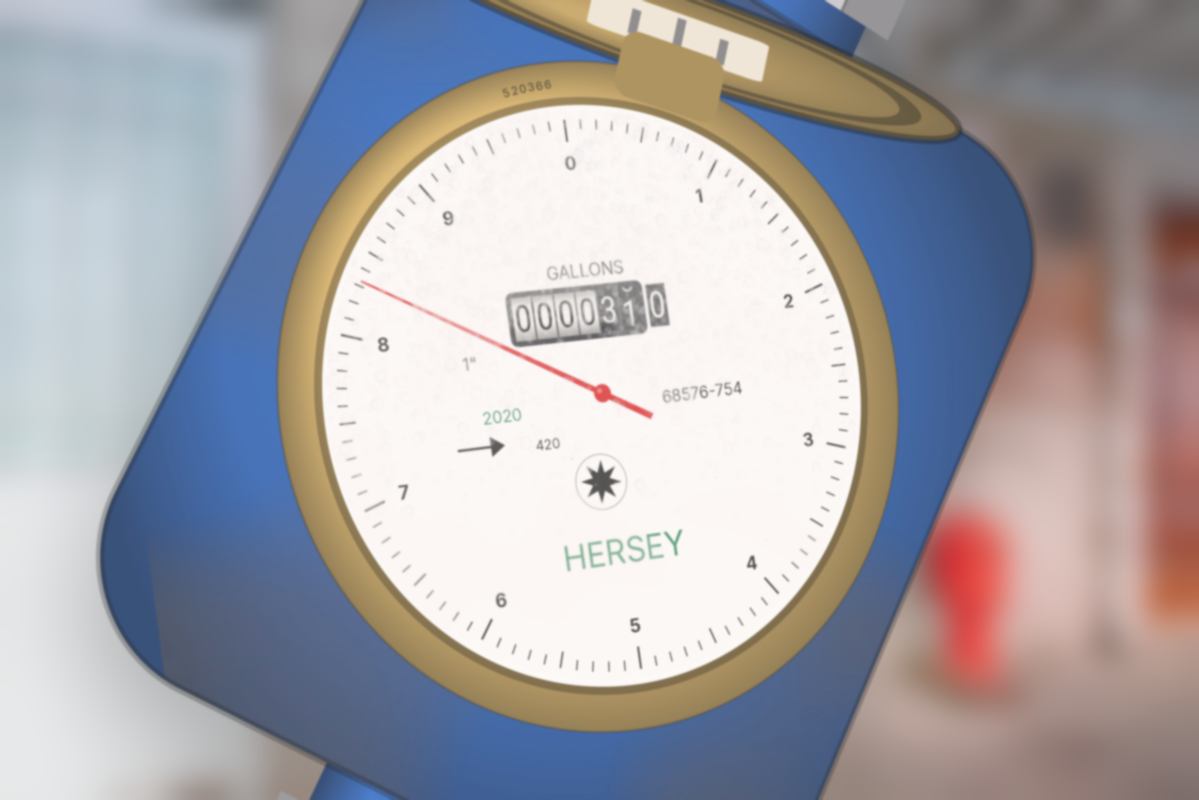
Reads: 308.3 (gal)
